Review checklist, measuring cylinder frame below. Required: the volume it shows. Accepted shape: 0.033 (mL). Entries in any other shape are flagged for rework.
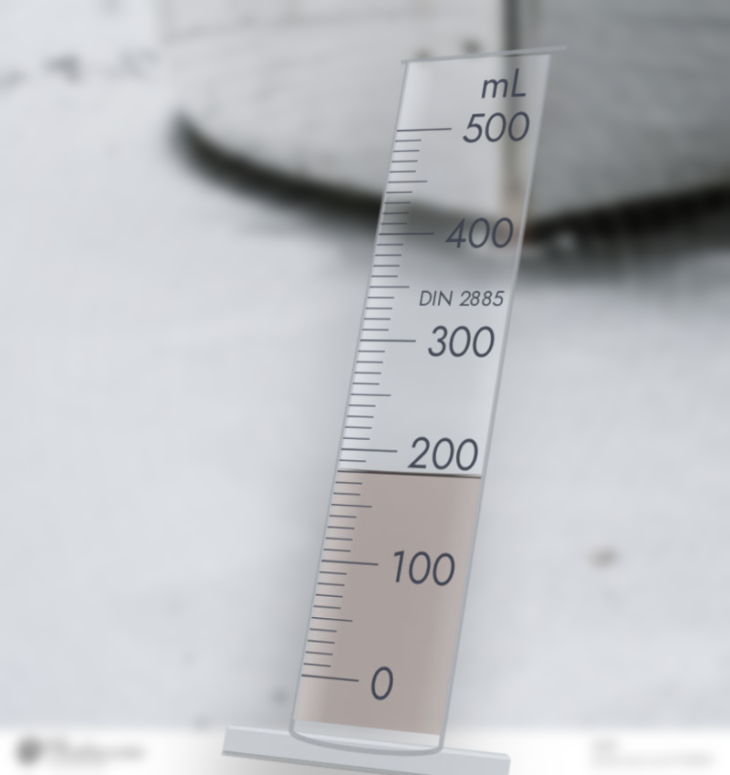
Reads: 180 (mL)
